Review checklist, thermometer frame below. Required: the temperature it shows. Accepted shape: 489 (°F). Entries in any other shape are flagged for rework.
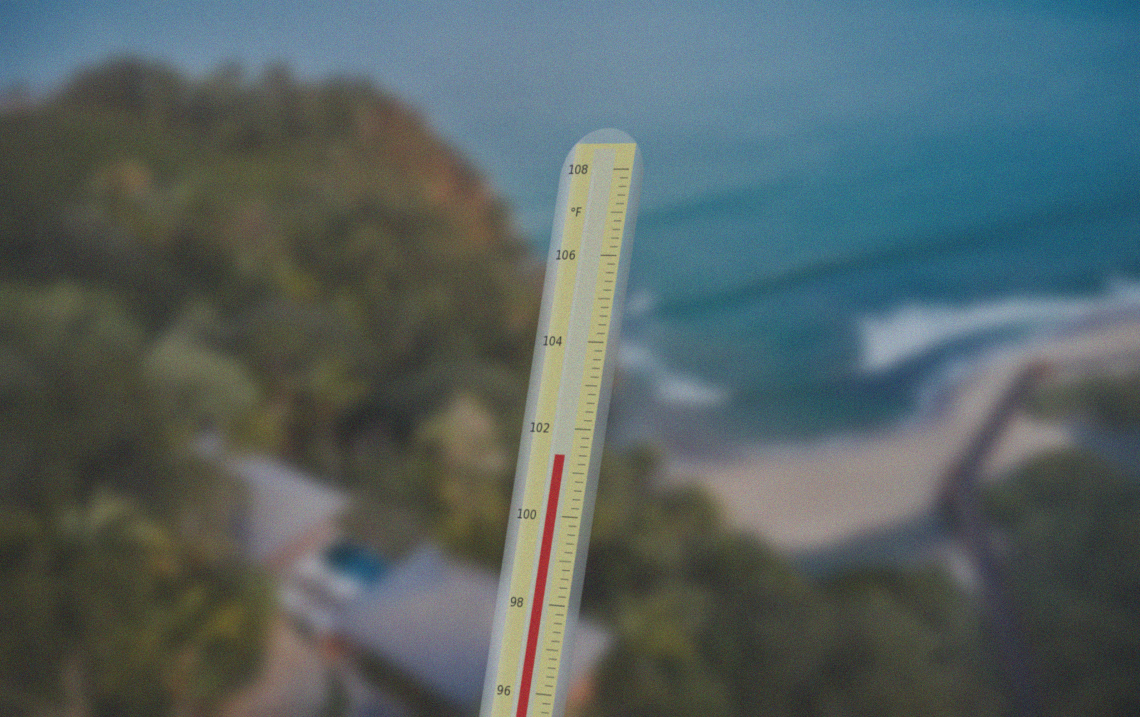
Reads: 101.4 (°F)
